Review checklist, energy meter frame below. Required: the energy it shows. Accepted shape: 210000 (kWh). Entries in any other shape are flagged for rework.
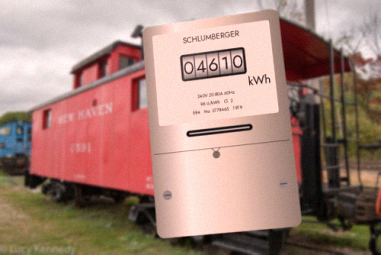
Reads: 4610 (kWh)
